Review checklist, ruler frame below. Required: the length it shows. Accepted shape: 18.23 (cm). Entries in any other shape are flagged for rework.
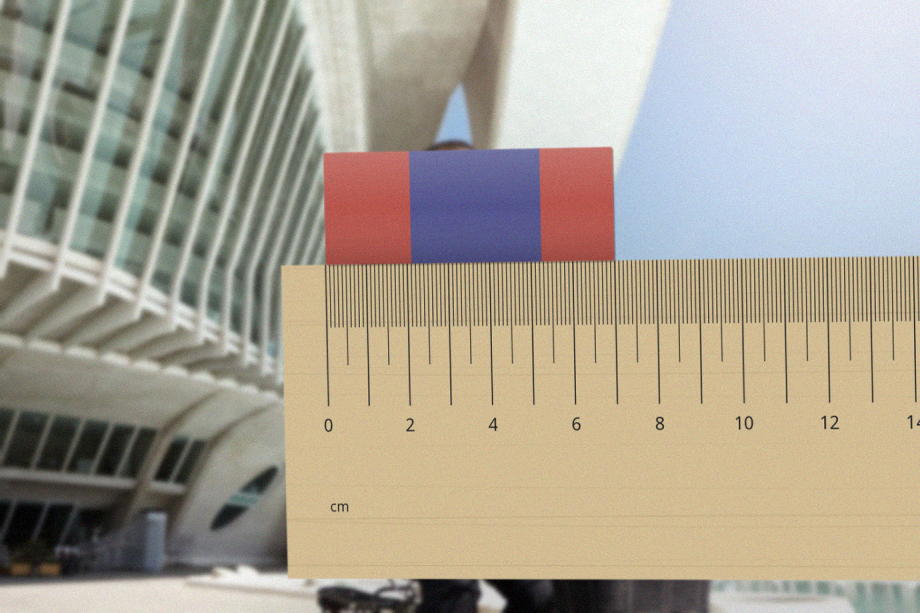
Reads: 7 (cm)
